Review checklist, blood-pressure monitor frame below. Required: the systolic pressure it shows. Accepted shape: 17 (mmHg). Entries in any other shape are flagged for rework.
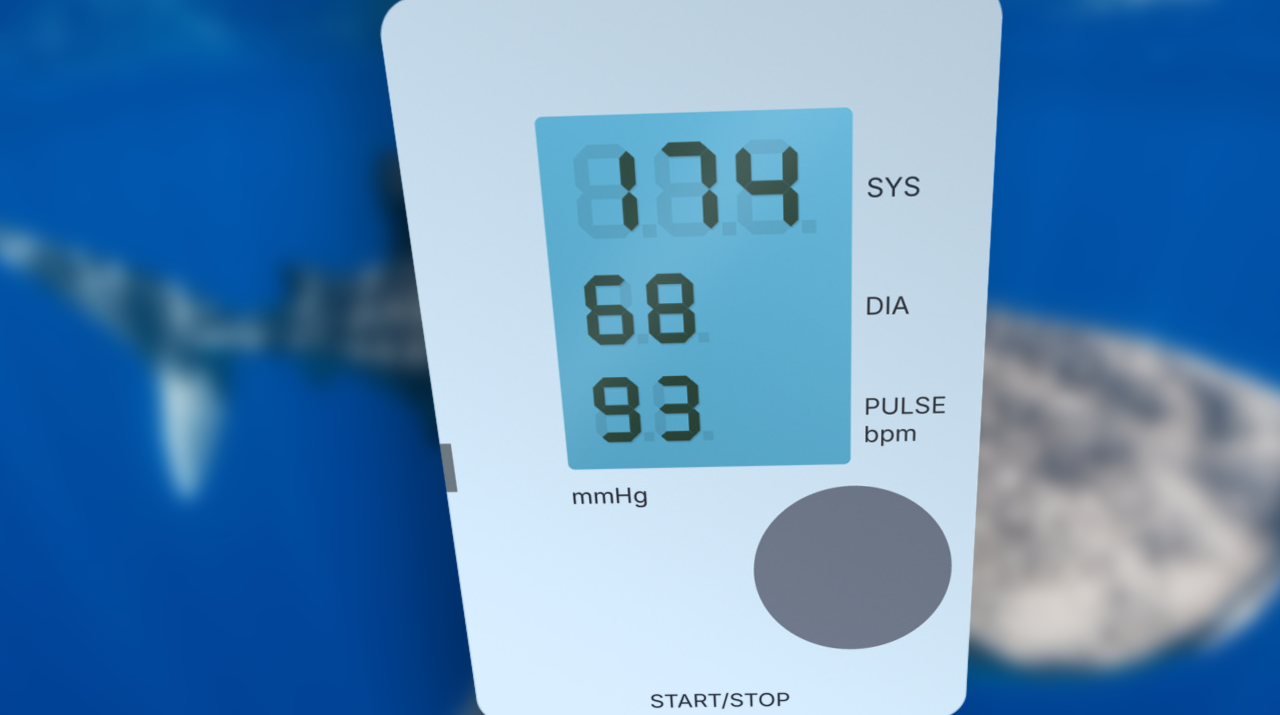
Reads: 174 (mmHg)
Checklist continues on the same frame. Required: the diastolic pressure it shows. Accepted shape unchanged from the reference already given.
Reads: 68 (mmHg)
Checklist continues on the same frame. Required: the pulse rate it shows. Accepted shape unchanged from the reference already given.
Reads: 93 (bpm)
